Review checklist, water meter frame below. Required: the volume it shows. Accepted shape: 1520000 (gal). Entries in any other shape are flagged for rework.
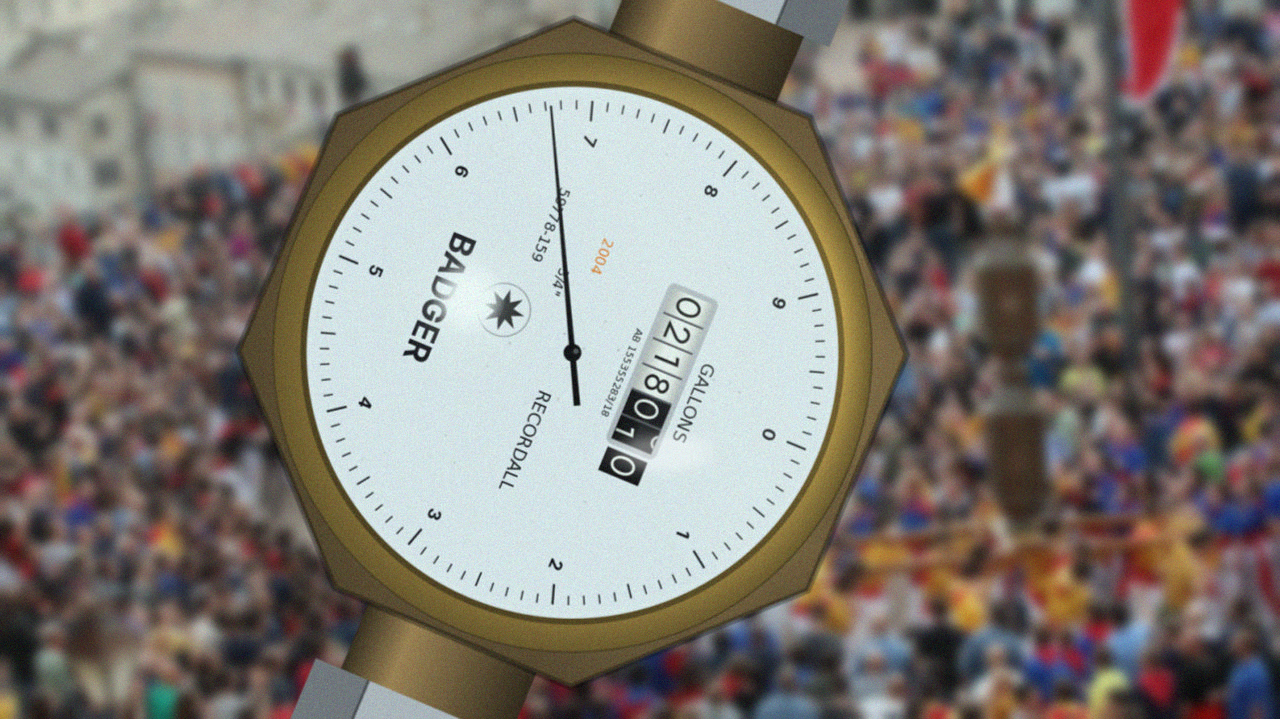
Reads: 218006.7 (gal)
